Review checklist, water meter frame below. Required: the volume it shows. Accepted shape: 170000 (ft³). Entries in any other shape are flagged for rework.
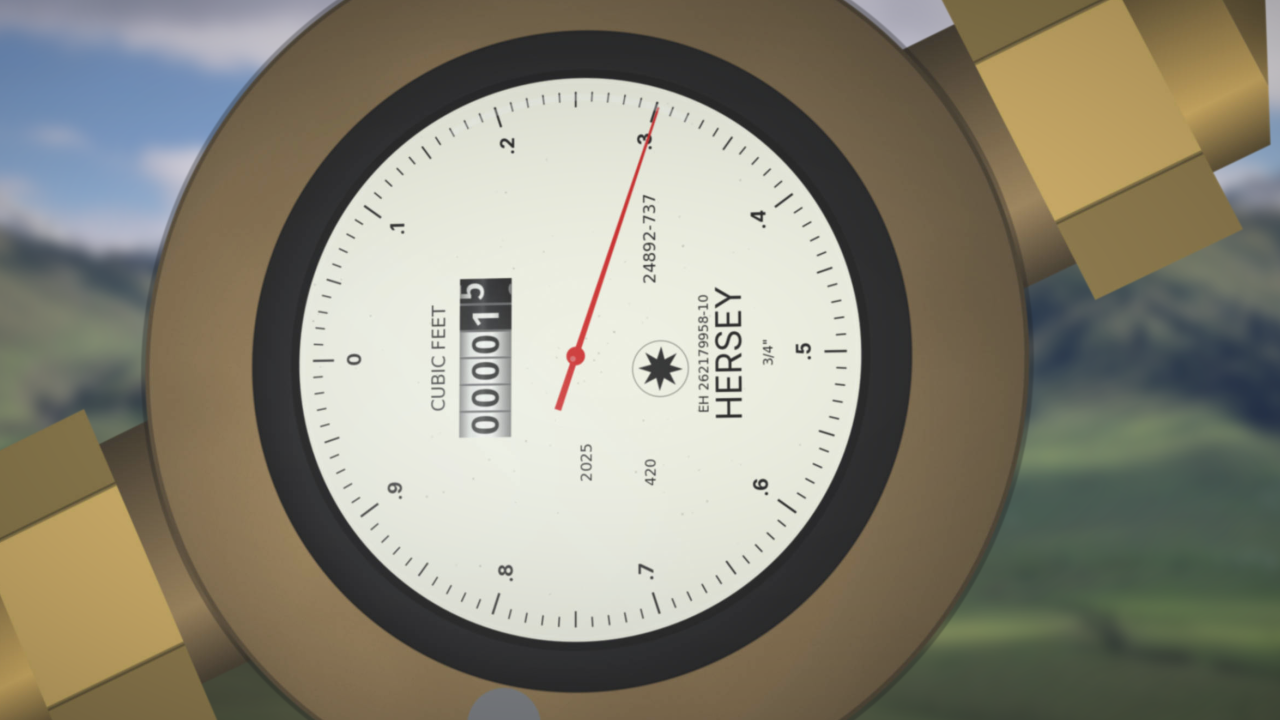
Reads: 15.30 (ft³)
